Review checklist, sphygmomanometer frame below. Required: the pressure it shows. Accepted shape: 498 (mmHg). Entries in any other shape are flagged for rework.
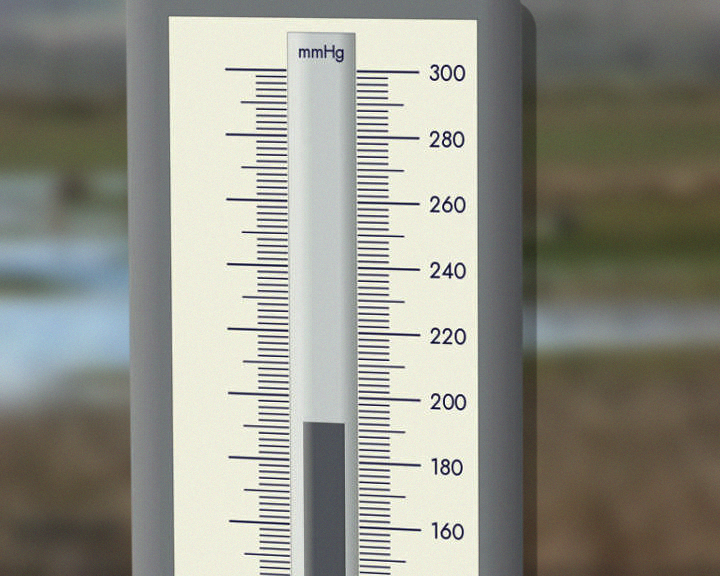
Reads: 192 (mmHg)
